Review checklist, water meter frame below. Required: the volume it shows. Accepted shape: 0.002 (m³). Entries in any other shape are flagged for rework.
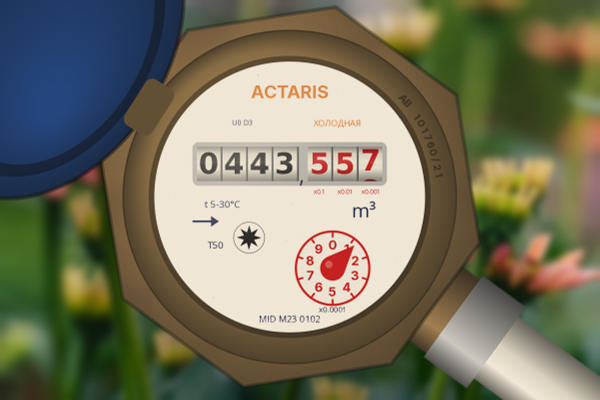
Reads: 443.5571 (m³)
